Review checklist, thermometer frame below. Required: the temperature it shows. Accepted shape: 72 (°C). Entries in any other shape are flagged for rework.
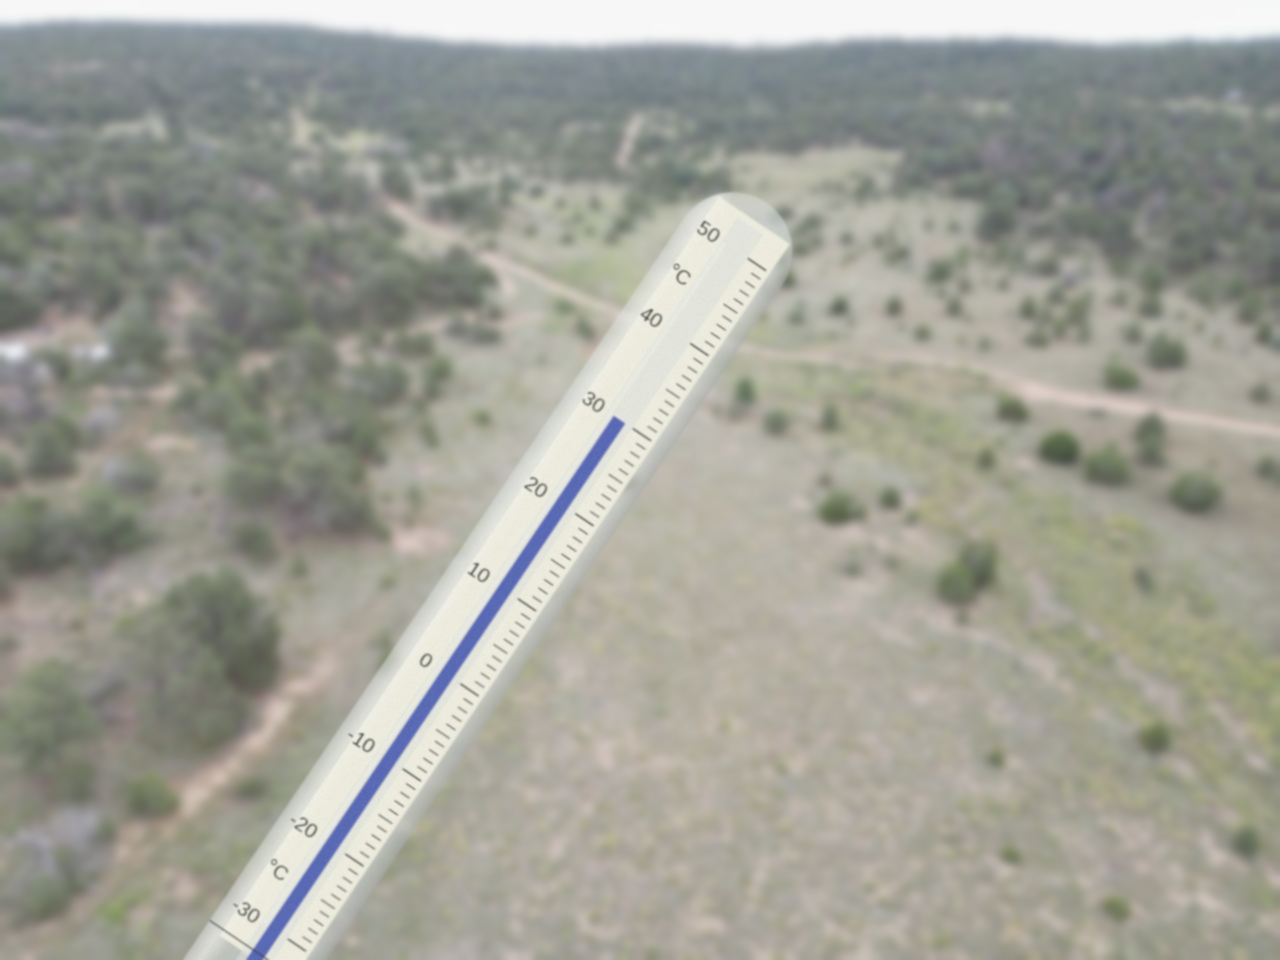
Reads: 30 (°C)
